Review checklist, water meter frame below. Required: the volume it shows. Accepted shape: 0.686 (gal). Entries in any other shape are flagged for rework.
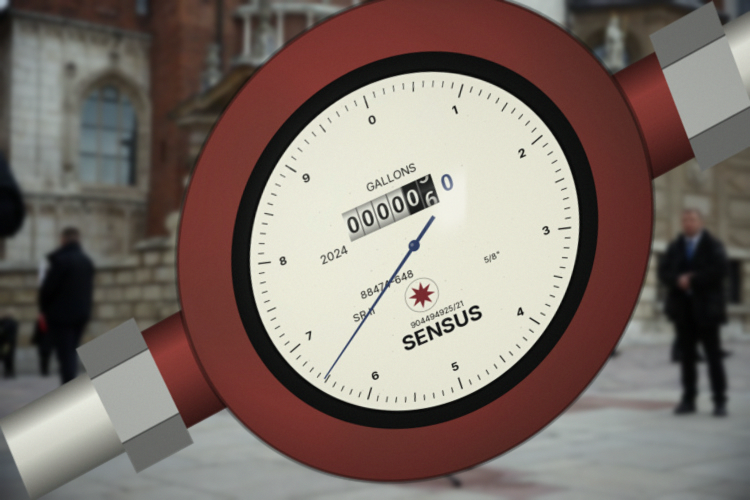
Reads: 56.5 (gal)
